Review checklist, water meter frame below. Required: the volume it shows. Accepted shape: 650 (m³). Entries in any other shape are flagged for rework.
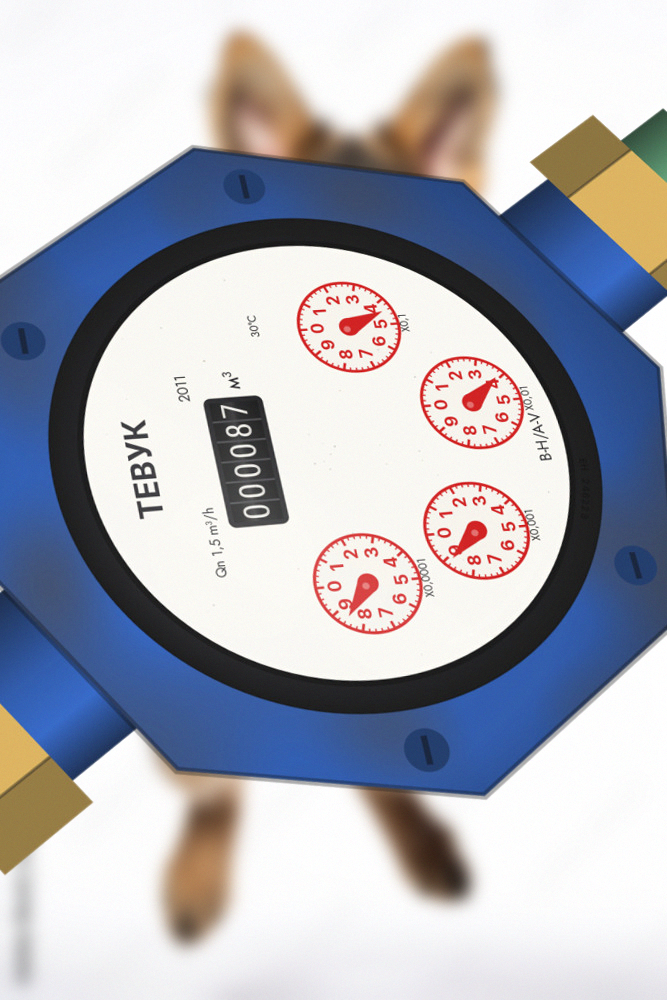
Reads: 87.4388 (m³)
